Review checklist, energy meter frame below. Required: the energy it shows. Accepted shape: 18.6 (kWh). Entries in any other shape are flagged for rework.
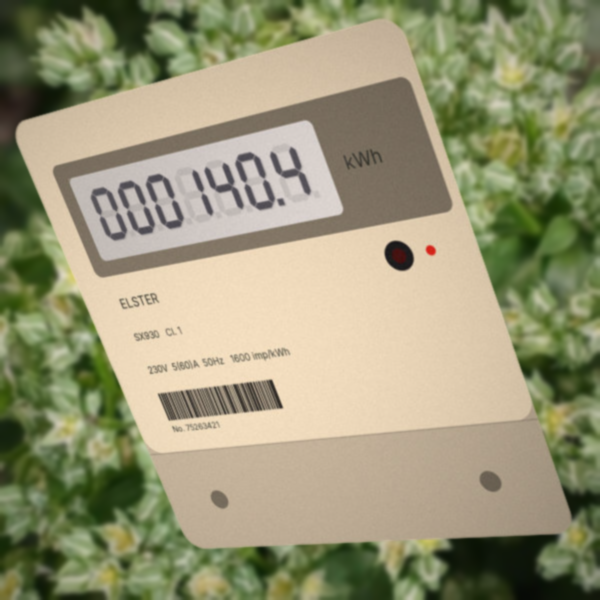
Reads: 140.4 (kWh)
